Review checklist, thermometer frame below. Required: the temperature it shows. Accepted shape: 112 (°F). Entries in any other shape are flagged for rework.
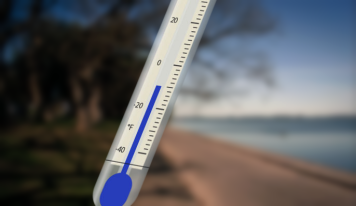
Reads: -10 (°F)
